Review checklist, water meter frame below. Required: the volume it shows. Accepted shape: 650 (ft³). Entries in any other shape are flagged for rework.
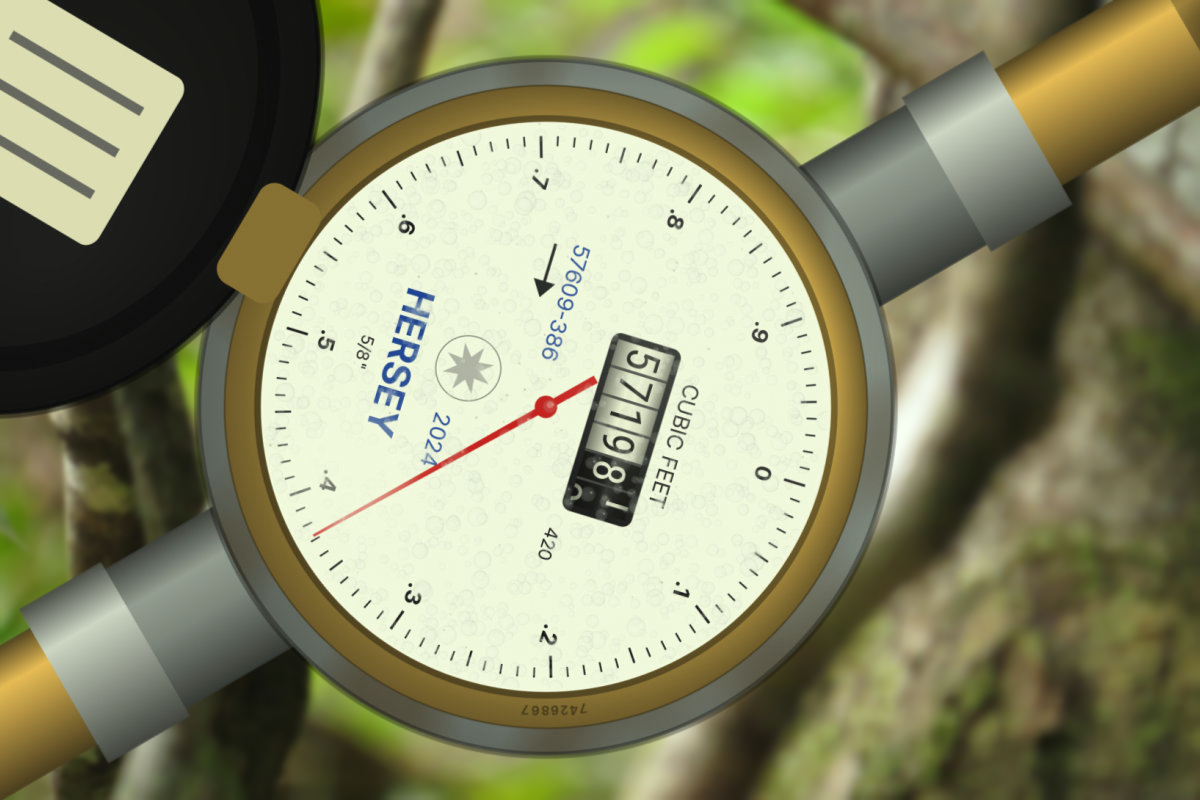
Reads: 571981.37 (ft³)
